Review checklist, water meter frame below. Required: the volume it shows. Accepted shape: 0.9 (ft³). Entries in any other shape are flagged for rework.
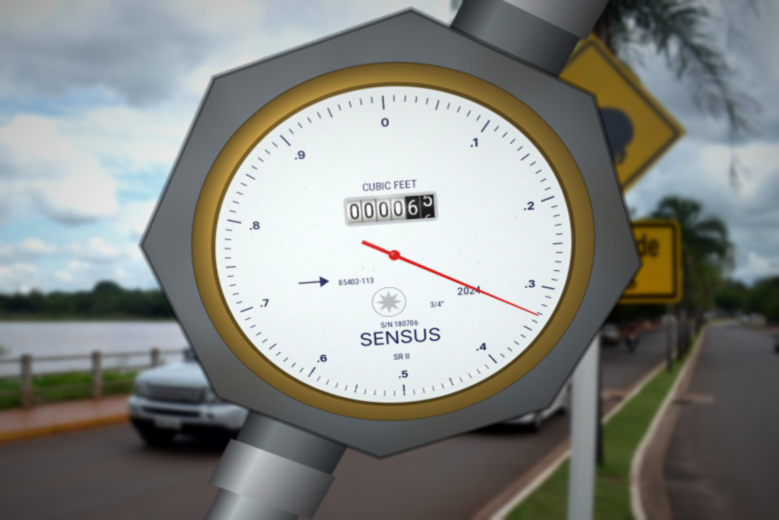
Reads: 65.33 (ft³)
